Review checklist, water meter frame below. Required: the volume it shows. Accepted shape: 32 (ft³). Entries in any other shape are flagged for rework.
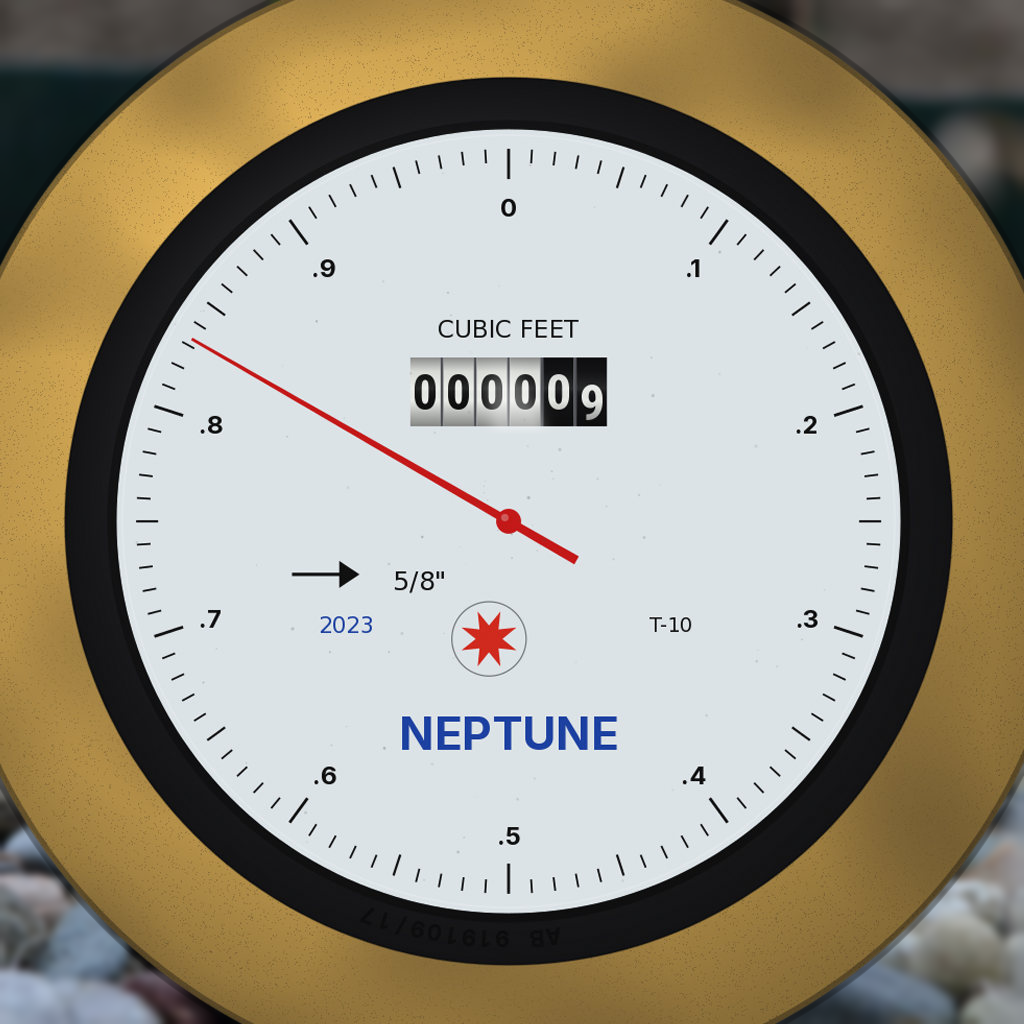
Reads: 8.83 (ft³)
